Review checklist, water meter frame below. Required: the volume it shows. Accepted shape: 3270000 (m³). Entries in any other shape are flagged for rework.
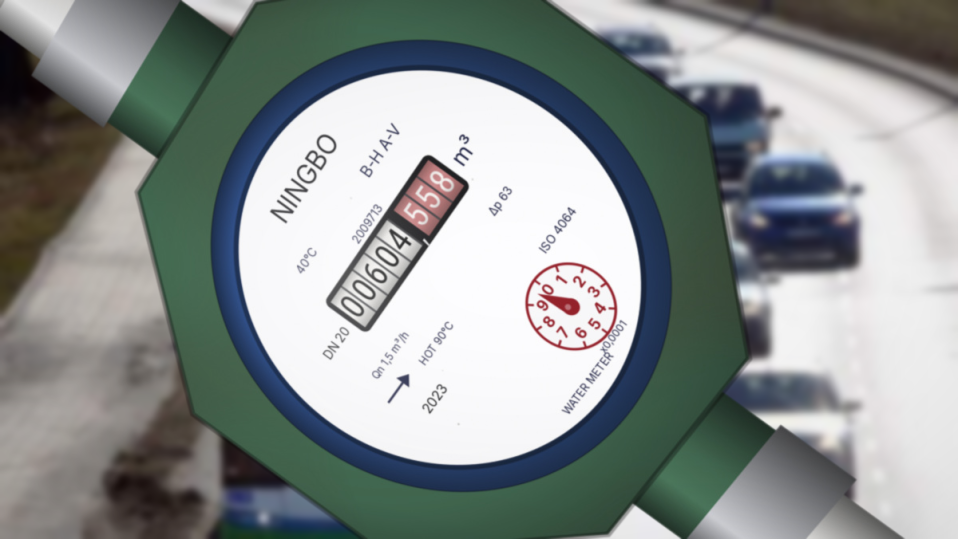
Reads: 604.5579 (m³)
